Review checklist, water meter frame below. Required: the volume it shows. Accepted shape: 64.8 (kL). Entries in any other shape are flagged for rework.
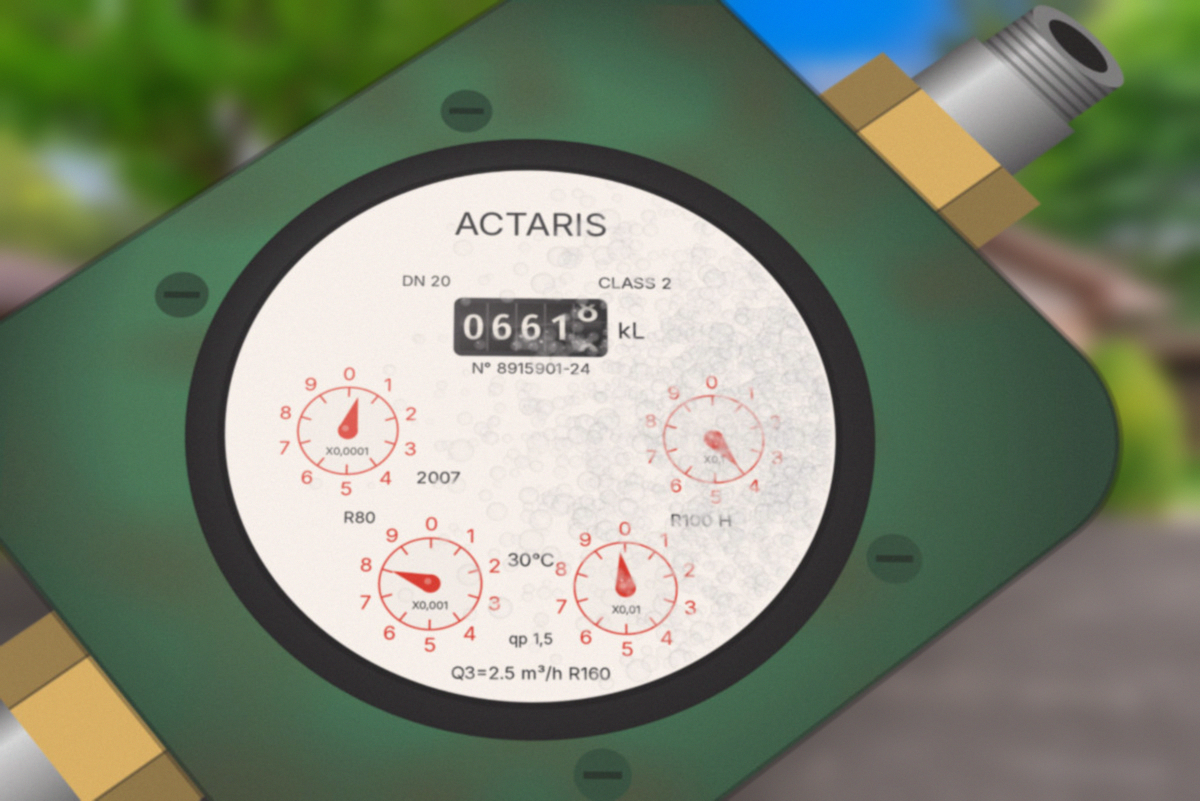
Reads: 6618.3980 (kL)
